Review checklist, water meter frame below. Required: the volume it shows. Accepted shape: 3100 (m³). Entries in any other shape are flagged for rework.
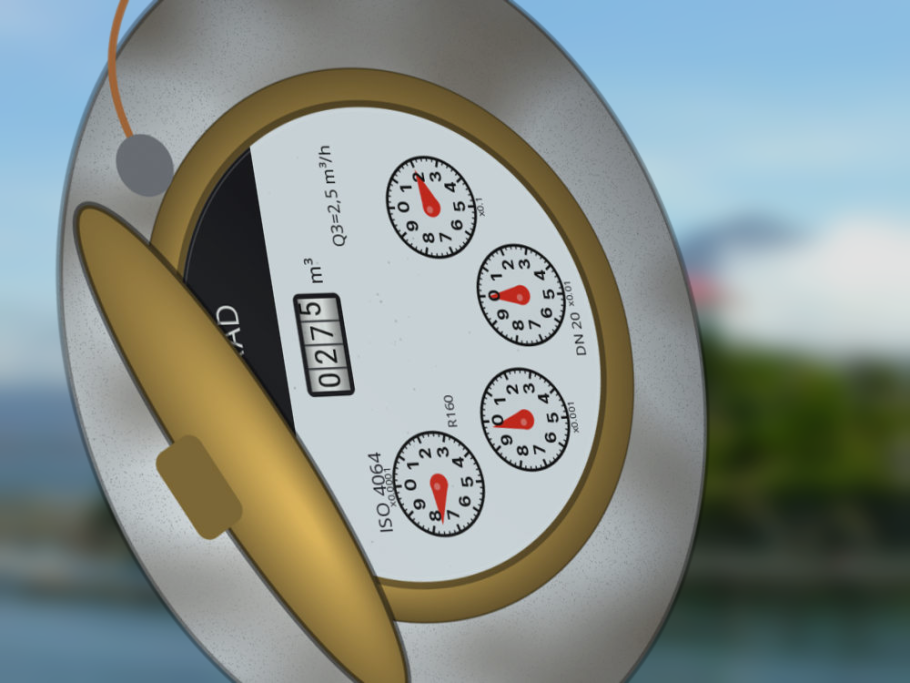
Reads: 275.1997 (m³)
